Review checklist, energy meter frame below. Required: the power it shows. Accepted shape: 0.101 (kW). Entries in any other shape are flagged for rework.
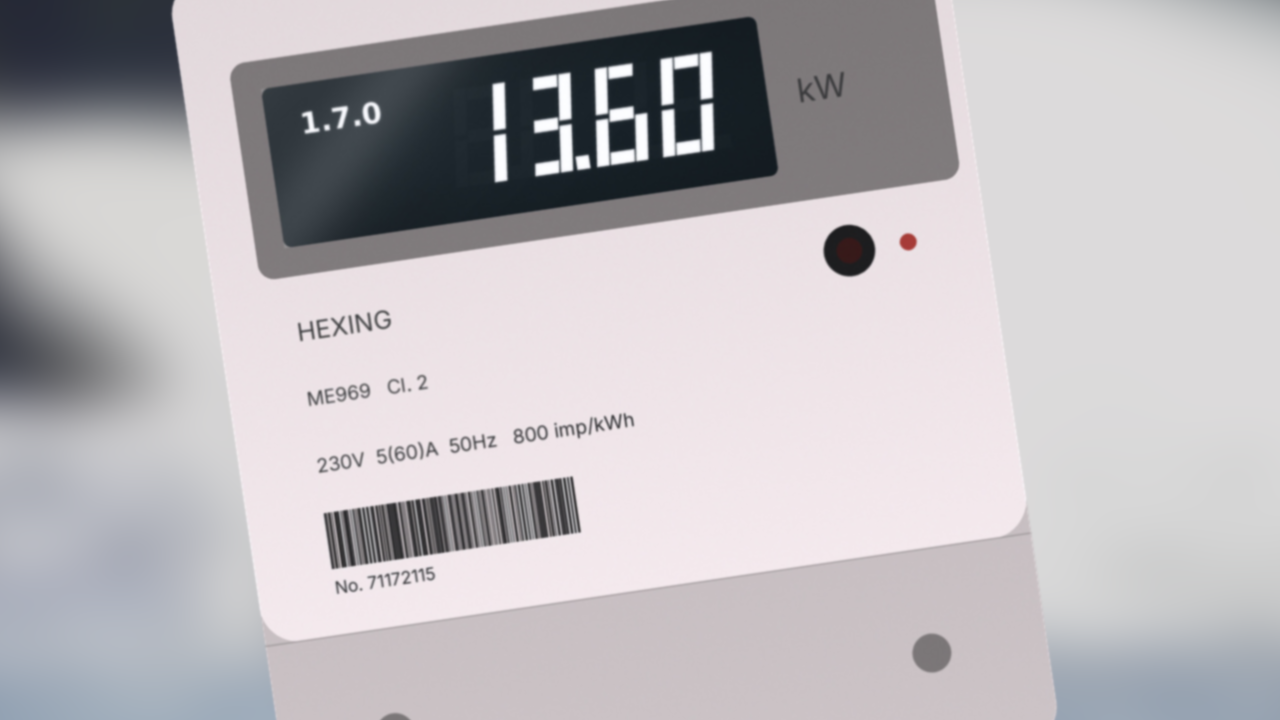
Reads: 13.60 (kW)
